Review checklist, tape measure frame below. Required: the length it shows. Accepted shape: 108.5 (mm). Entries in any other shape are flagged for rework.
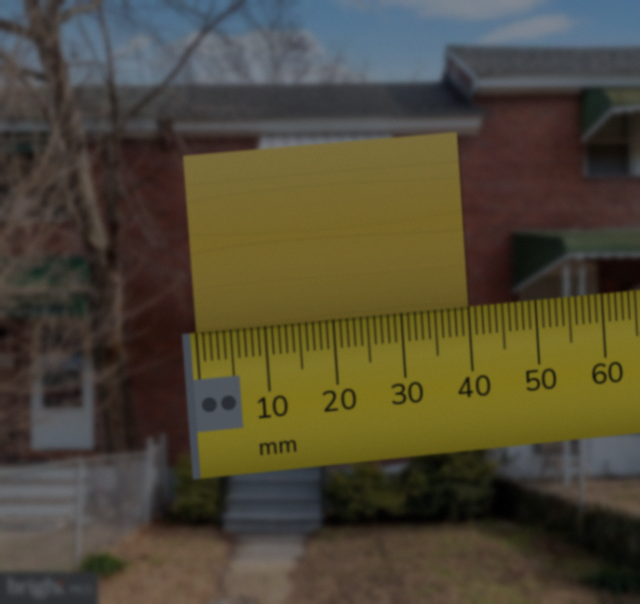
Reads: 40 (mm)
